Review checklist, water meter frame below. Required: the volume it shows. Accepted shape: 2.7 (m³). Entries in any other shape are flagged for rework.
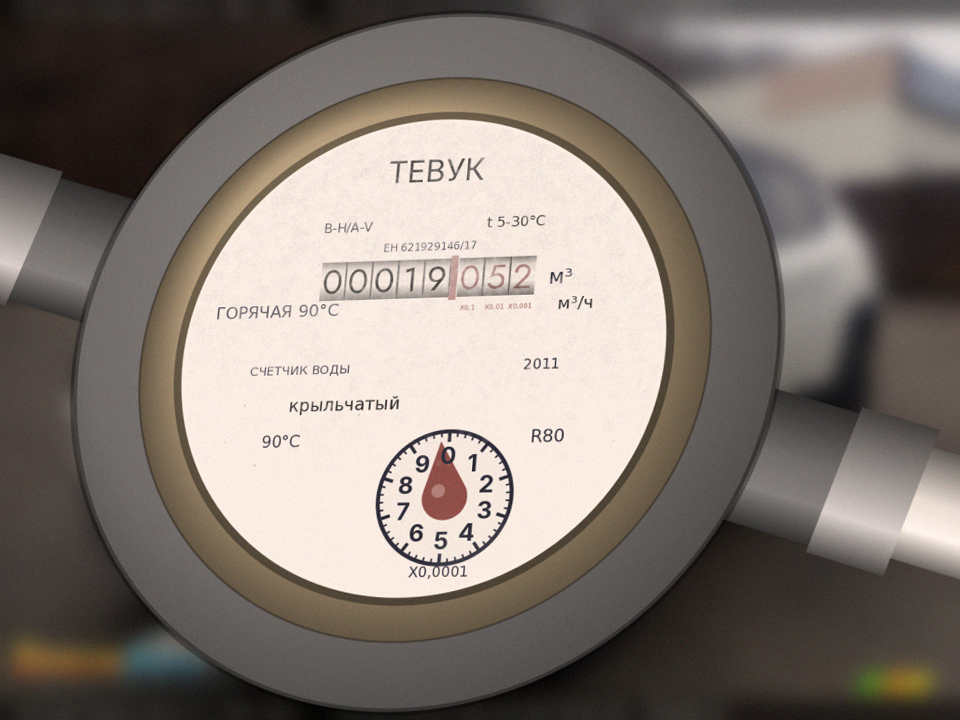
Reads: 19.0519 (m³)
